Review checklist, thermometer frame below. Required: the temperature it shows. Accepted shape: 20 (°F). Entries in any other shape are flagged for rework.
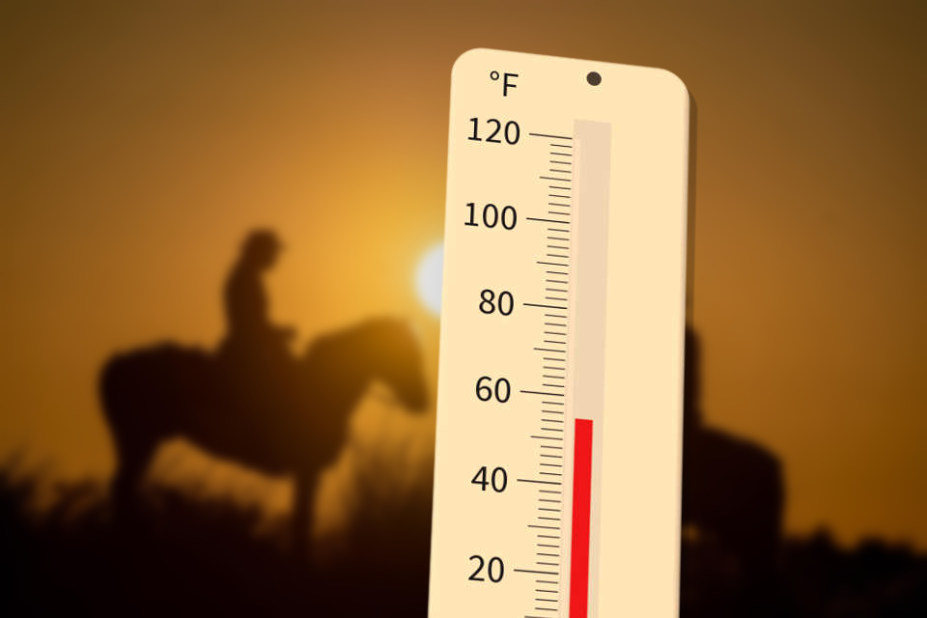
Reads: 55 (°F)
